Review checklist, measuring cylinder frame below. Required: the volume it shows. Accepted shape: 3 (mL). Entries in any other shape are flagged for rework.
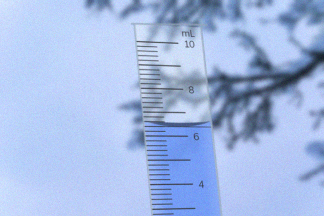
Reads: 6.4 (mL)
